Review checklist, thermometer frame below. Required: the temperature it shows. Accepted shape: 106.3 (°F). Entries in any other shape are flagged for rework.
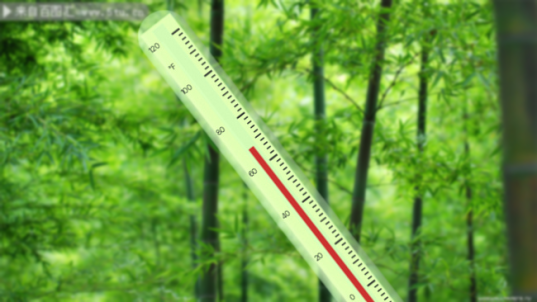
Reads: 68 (°F)
